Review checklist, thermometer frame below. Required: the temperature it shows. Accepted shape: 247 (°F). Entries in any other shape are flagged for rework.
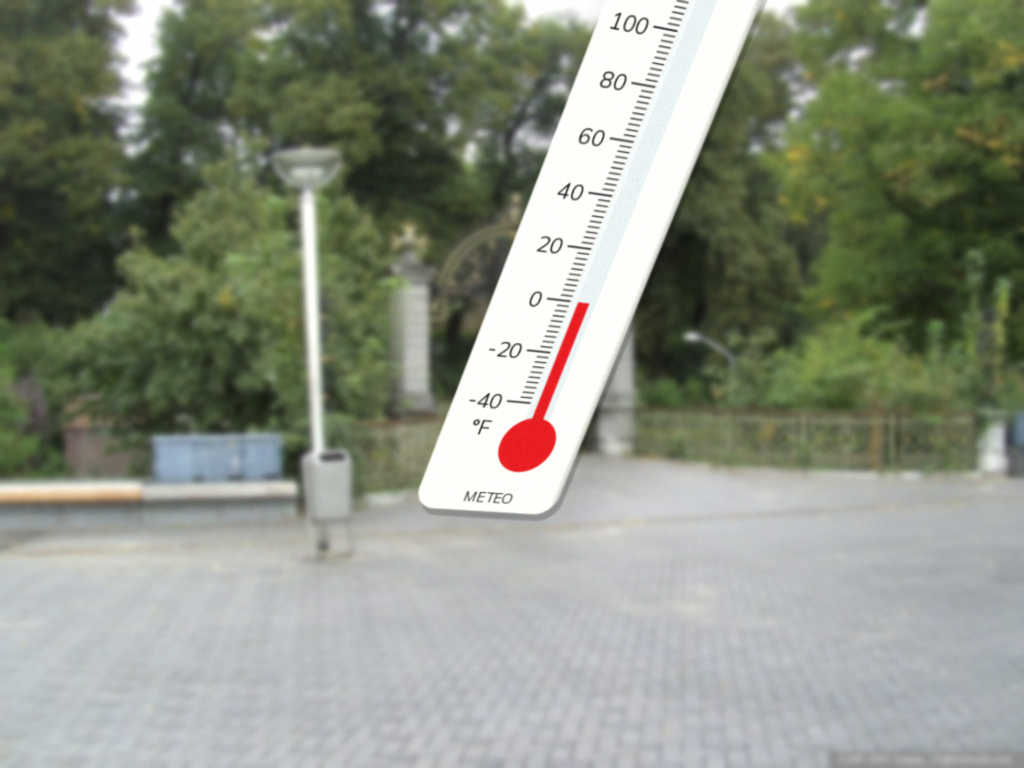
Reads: 0 (°F)
